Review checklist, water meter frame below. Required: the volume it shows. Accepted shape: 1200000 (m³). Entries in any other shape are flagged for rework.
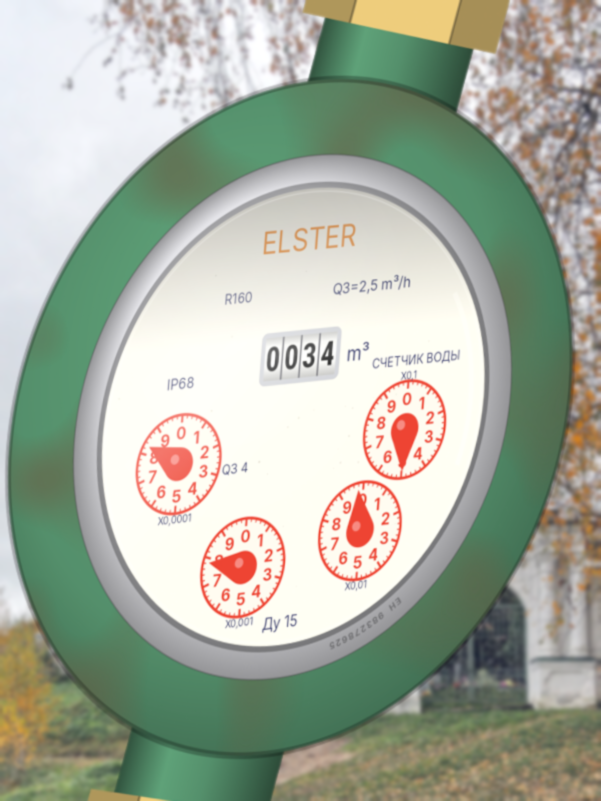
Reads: 34.4978 (m³)
